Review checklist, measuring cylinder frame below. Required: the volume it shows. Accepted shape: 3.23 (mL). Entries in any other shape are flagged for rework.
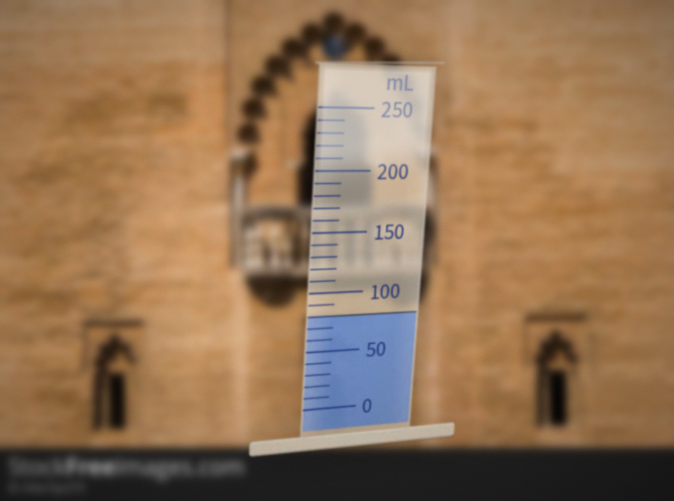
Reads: 80 (mL)
